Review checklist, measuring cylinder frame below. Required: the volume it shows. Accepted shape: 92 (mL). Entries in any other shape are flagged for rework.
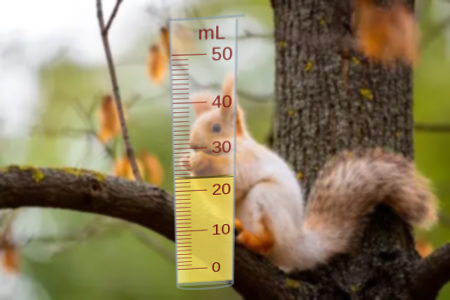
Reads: 23 (mL)
